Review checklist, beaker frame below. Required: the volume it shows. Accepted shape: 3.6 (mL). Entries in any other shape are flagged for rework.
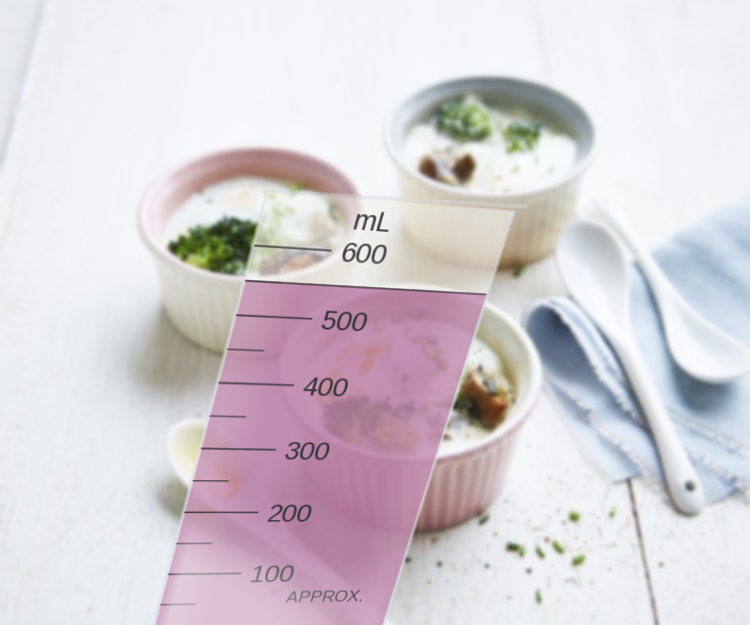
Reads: 550 (mL)
